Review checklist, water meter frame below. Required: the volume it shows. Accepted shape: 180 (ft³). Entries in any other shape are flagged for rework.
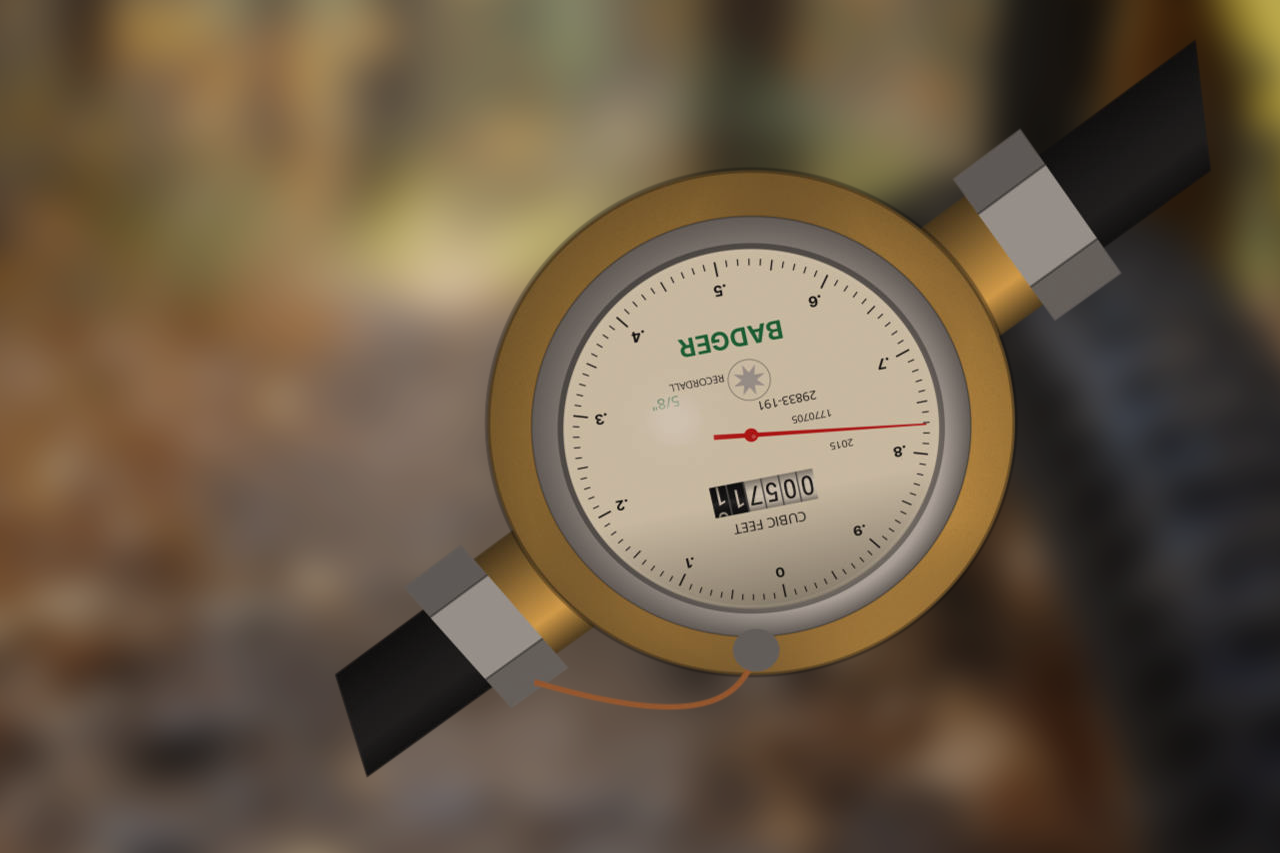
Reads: 5710.77 (ft³)
